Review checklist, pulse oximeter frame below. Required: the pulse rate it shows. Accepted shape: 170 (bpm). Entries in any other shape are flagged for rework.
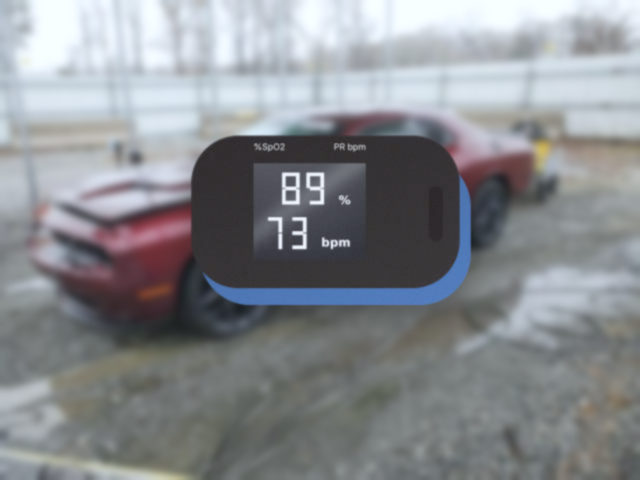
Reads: 73 (bpm)
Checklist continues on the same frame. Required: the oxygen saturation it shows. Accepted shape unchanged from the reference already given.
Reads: 89 (%)
